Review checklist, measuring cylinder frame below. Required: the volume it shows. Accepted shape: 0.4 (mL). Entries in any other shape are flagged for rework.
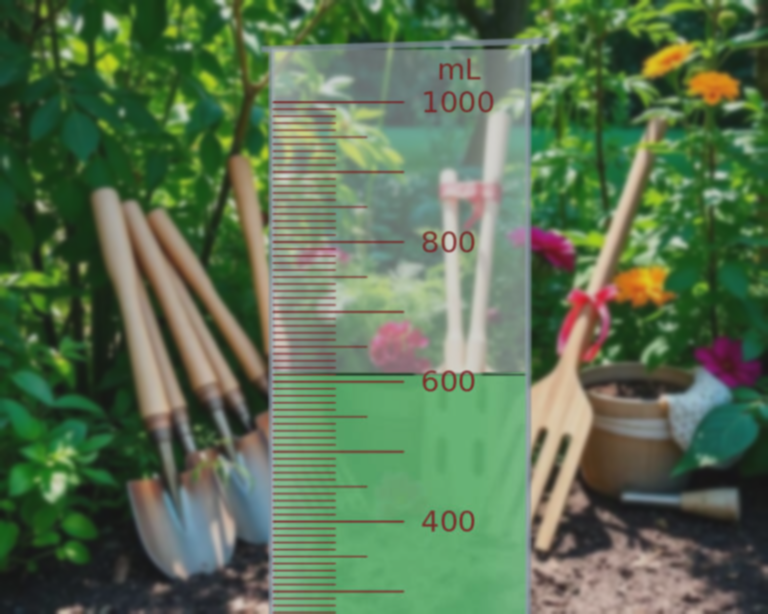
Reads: 610 (mL)
